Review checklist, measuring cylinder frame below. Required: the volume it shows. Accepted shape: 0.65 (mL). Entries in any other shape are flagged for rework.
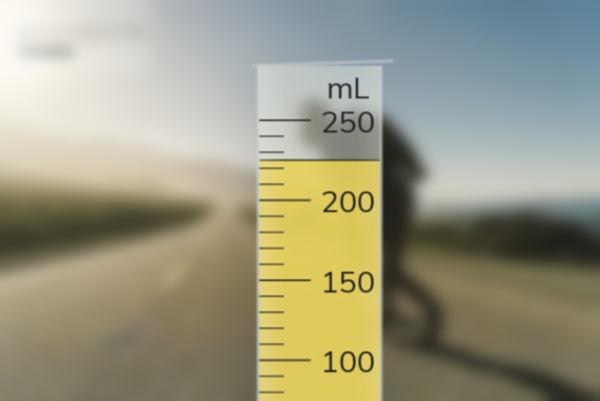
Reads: 225 (mL)
